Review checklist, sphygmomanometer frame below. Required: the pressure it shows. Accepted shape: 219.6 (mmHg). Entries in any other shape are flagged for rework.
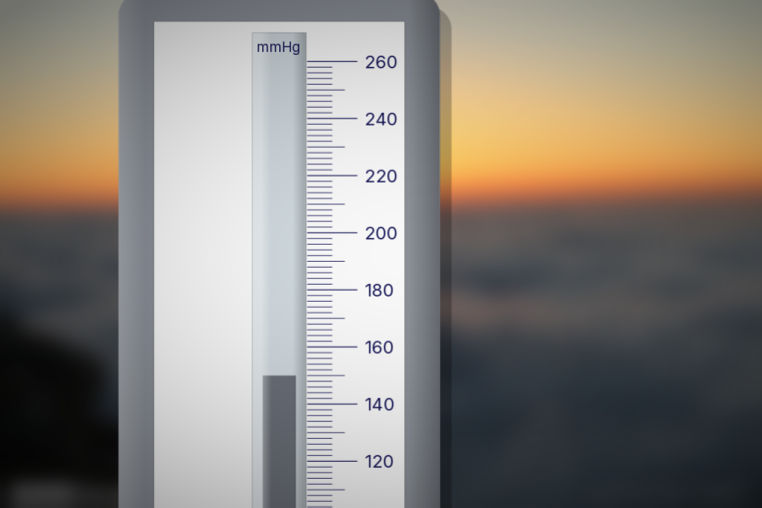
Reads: 150 (mmHg)
